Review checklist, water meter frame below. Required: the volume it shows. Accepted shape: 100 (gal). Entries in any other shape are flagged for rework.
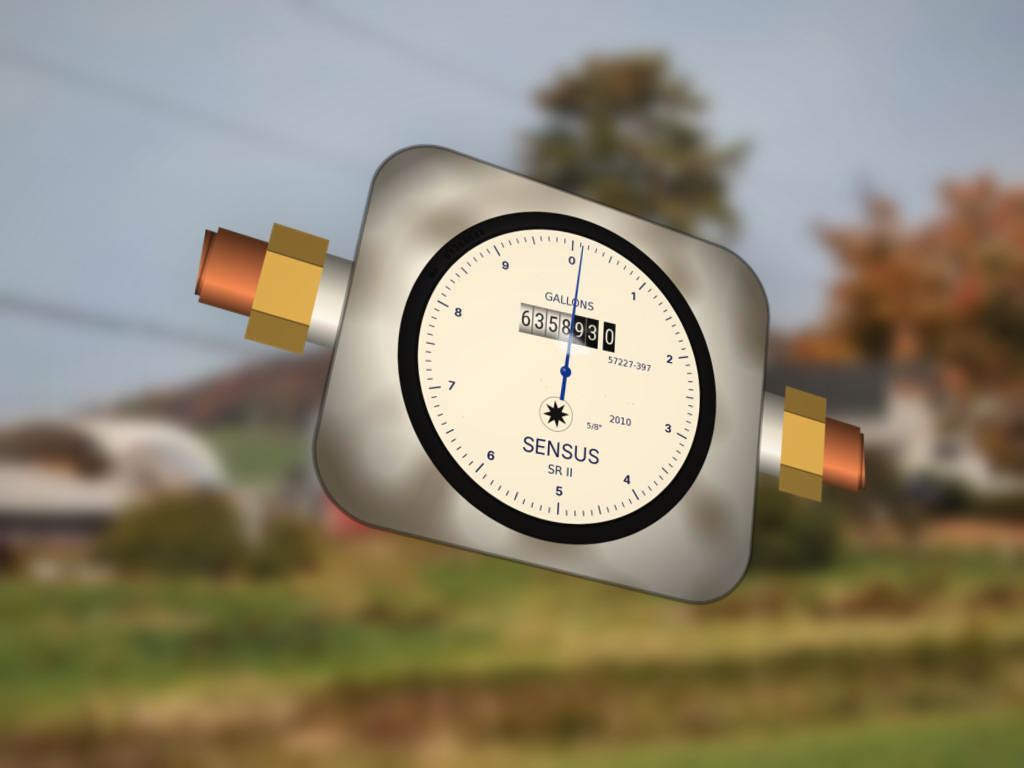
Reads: 6358930.1 (gal)
